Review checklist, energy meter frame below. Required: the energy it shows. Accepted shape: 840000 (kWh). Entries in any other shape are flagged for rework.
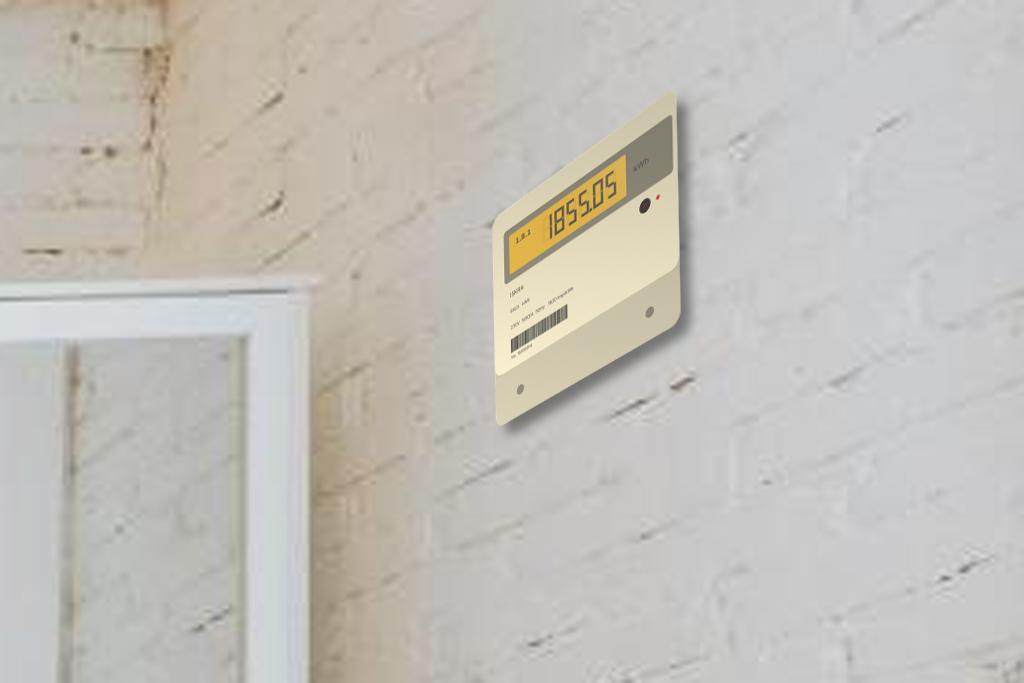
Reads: 1855.05 (kWh)
